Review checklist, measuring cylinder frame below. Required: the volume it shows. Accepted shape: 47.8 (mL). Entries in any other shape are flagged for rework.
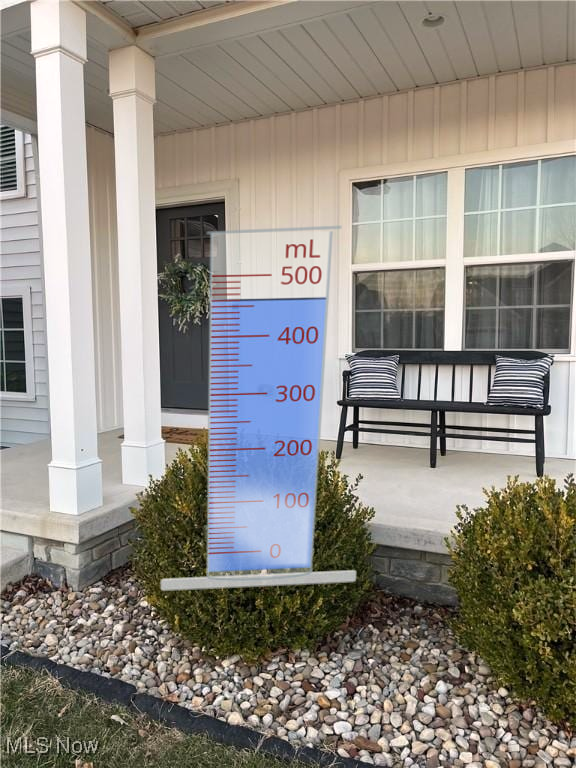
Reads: 460 (mL)
